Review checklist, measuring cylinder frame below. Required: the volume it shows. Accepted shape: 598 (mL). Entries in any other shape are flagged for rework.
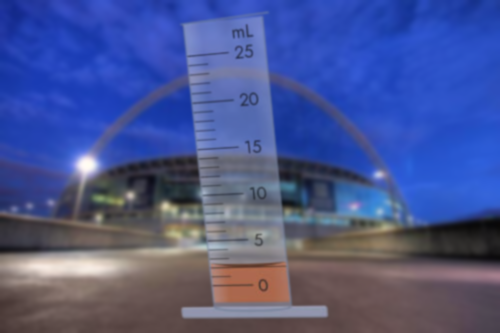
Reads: 2 (mL)
